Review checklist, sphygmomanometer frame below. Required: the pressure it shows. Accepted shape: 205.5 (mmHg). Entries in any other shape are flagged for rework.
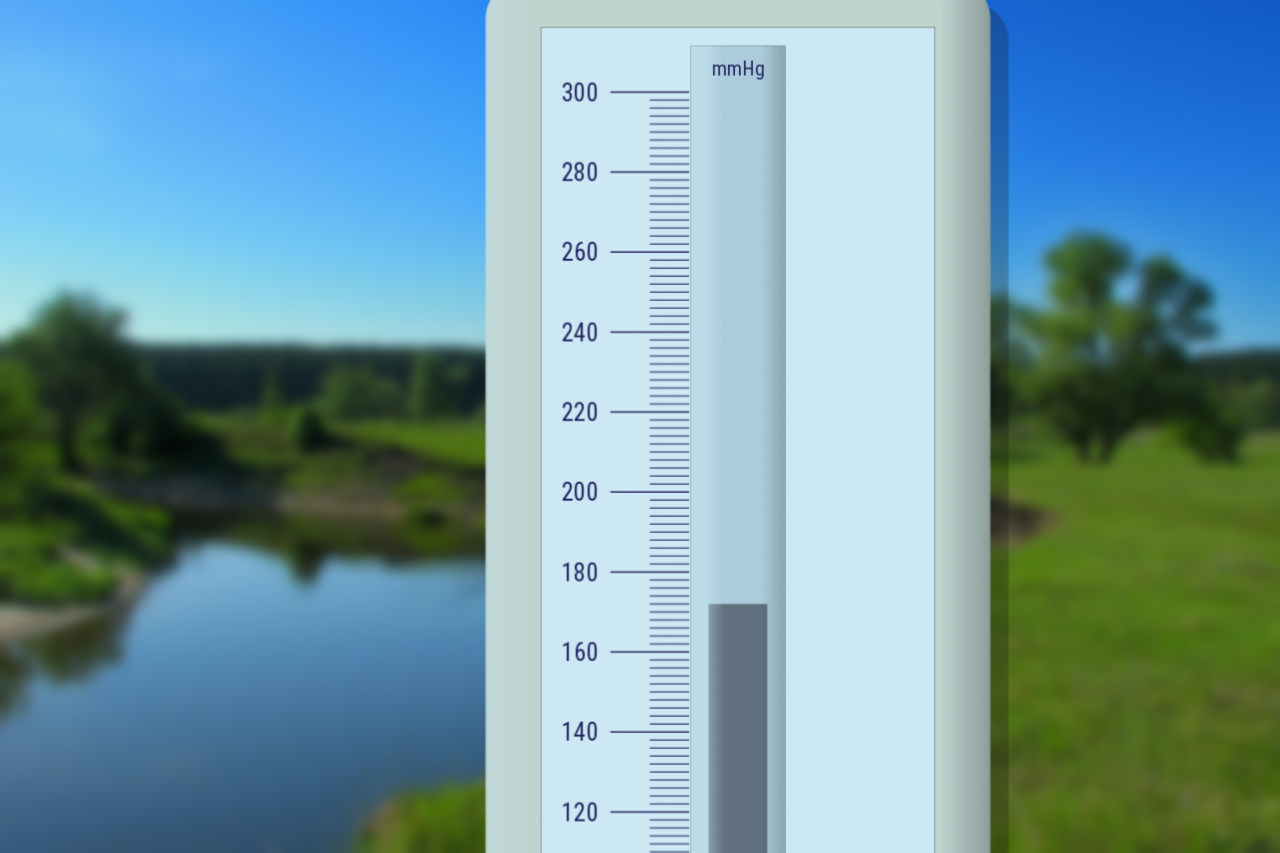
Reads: 172 (mmHg)
